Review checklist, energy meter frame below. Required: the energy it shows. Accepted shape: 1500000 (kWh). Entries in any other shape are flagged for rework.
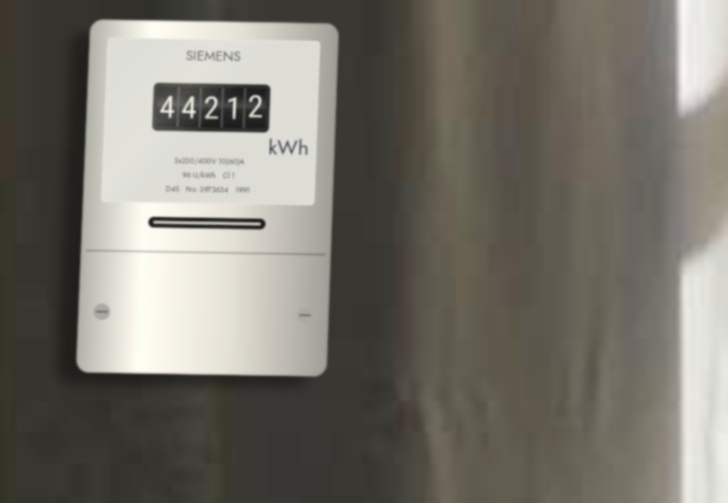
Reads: 44212 (kWh)
